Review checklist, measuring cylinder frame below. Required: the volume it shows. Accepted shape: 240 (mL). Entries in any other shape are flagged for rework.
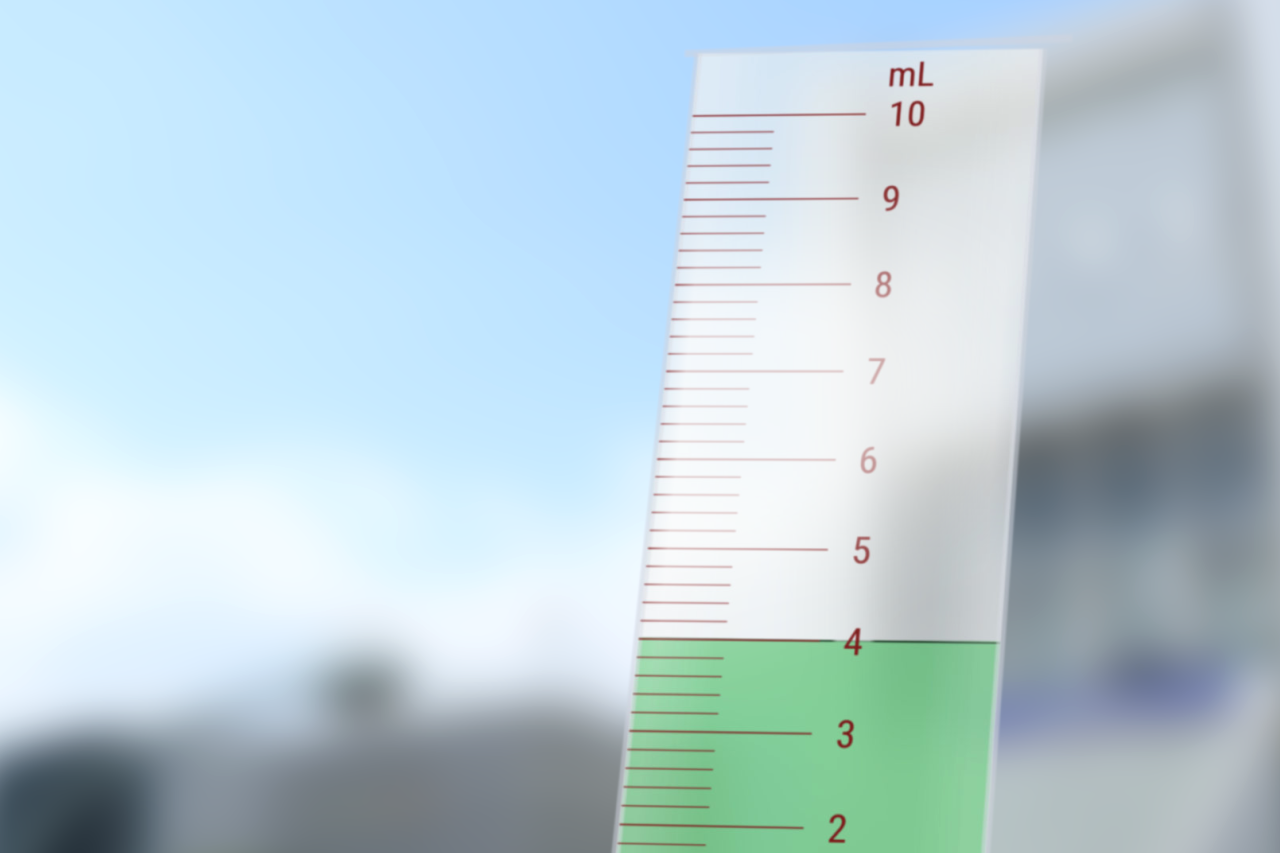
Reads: 4 (mL)
